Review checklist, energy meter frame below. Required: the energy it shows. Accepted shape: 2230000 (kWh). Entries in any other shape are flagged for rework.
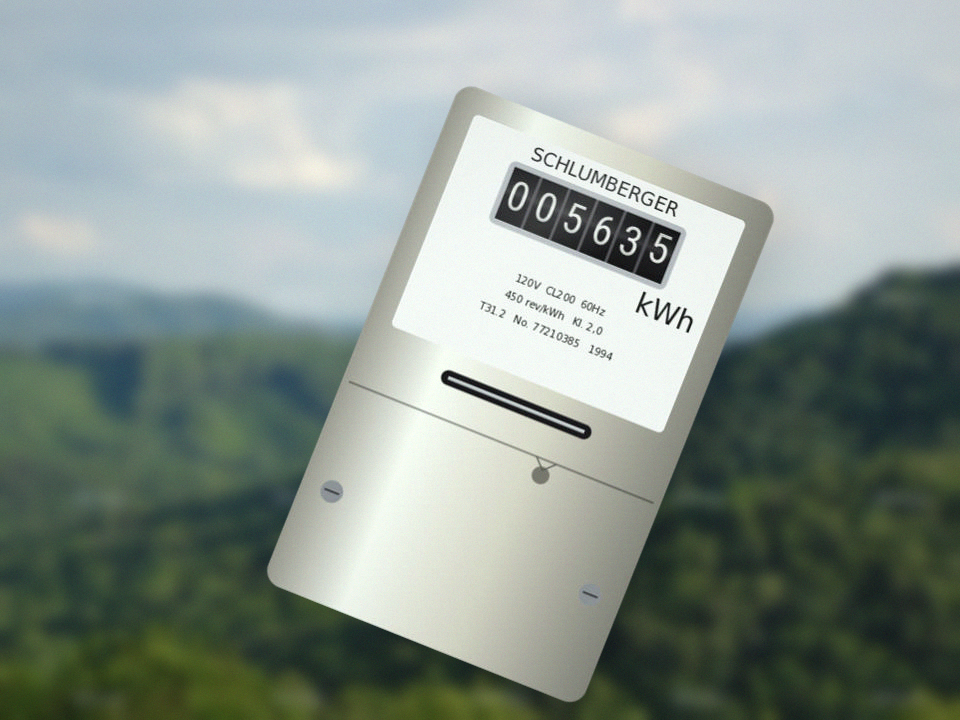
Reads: 5635 (kWh)
